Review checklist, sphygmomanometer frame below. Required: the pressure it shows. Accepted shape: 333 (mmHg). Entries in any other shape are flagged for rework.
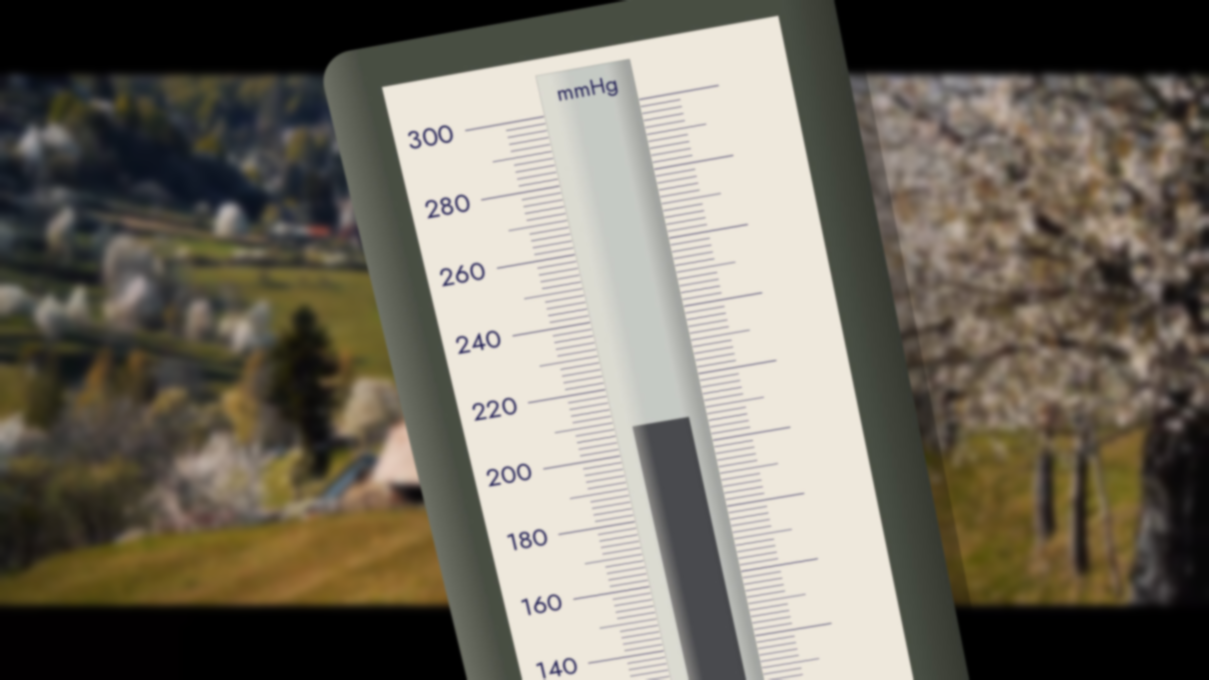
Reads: 208 (mmHg)
